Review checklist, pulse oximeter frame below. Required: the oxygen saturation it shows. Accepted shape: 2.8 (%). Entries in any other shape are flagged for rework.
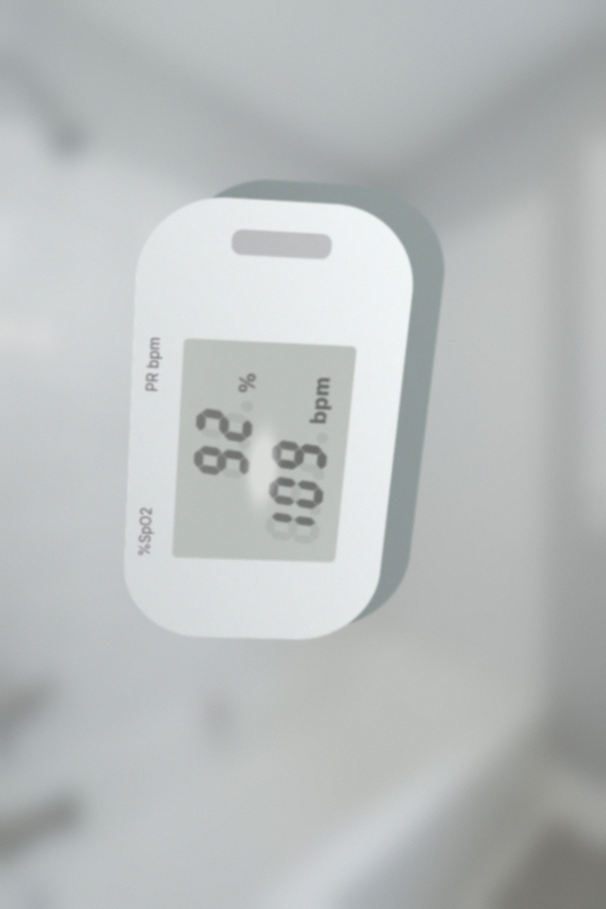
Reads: 92 (%)
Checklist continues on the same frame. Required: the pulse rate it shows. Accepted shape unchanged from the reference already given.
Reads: 109 (bpm)
